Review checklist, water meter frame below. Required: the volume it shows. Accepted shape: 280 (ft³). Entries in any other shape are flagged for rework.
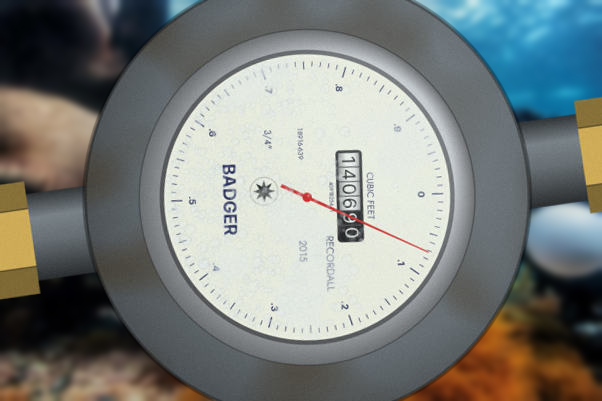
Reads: 140690.07 (ft³)
